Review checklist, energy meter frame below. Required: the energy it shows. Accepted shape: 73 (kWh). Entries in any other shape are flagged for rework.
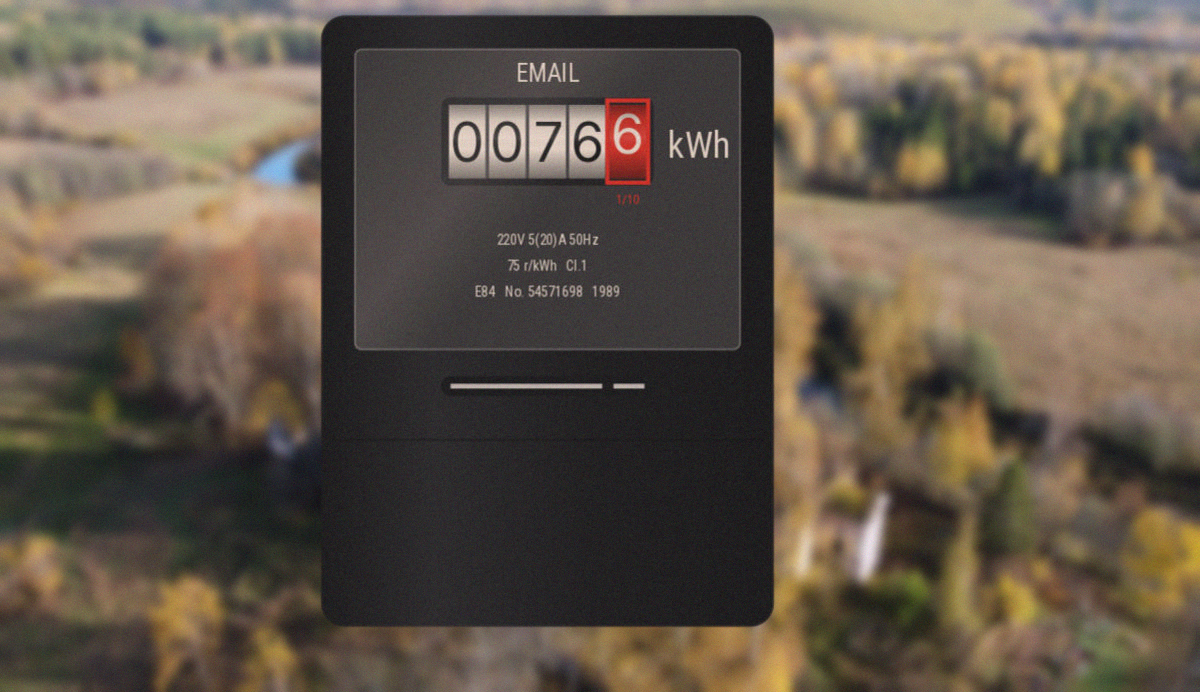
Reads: 76.6 (kWh)
